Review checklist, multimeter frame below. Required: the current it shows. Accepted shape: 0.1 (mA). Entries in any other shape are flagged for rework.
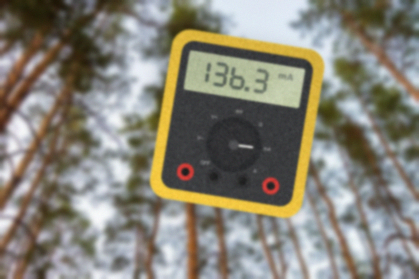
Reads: 136.3 (mA)
